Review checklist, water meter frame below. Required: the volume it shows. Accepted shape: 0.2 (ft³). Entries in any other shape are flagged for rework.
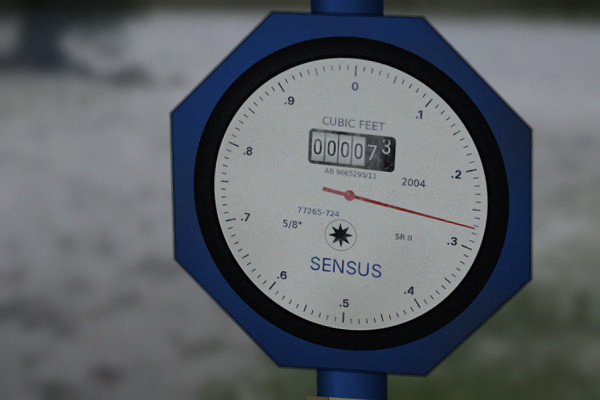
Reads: 73.27 (ft³)
